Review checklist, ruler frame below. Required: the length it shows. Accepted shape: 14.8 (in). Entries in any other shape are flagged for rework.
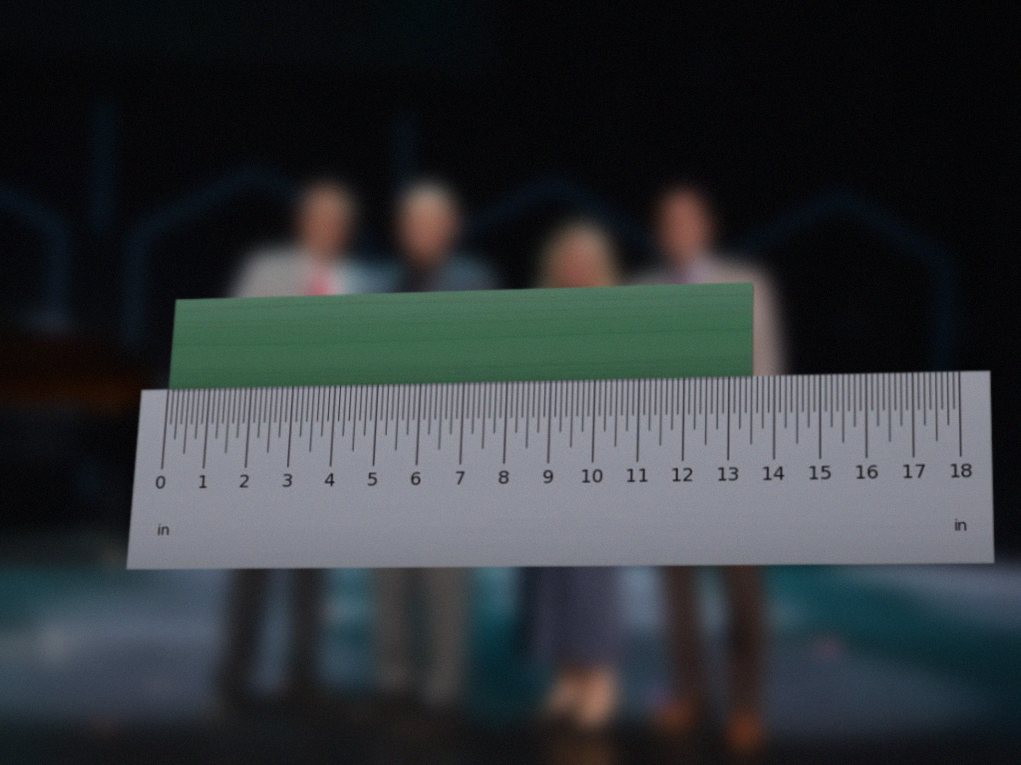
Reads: 13.5 (in)
